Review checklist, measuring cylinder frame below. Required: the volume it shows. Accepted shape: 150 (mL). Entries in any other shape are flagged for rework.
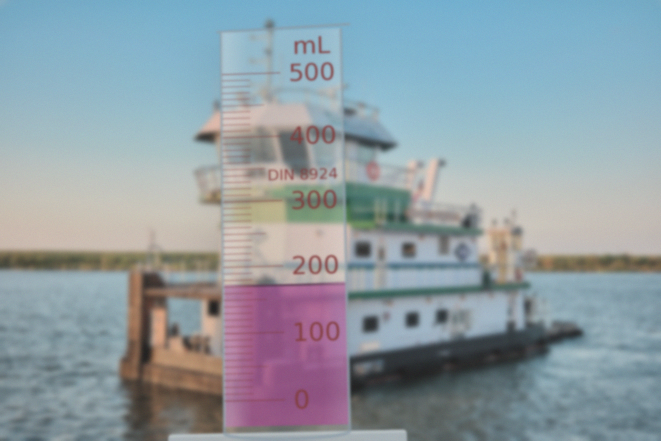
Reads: 170 (mL)
